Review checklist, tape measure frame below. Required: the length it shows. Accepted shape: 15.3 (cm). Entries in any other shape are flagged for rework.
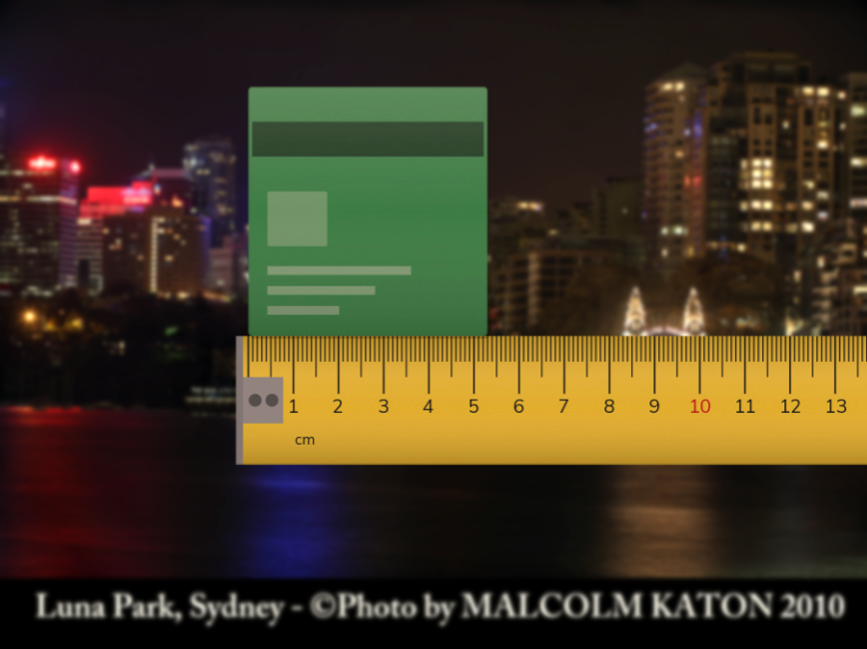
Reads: 5.3 (cm)
